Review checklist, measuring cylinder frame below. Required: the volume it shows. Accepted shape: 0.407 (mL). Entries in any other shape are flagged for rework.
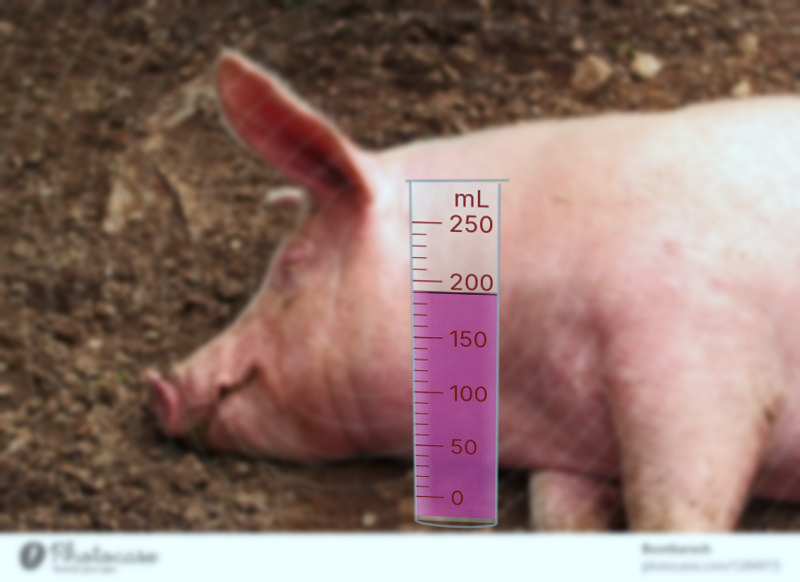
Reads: 190 (mL)
